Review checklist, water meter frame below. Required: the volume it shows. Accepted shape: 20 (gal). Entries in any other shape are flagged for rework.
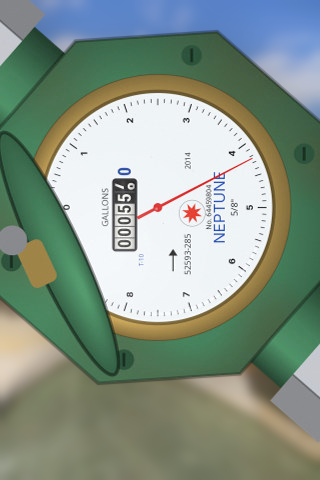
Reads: 5574.2 (gal)
